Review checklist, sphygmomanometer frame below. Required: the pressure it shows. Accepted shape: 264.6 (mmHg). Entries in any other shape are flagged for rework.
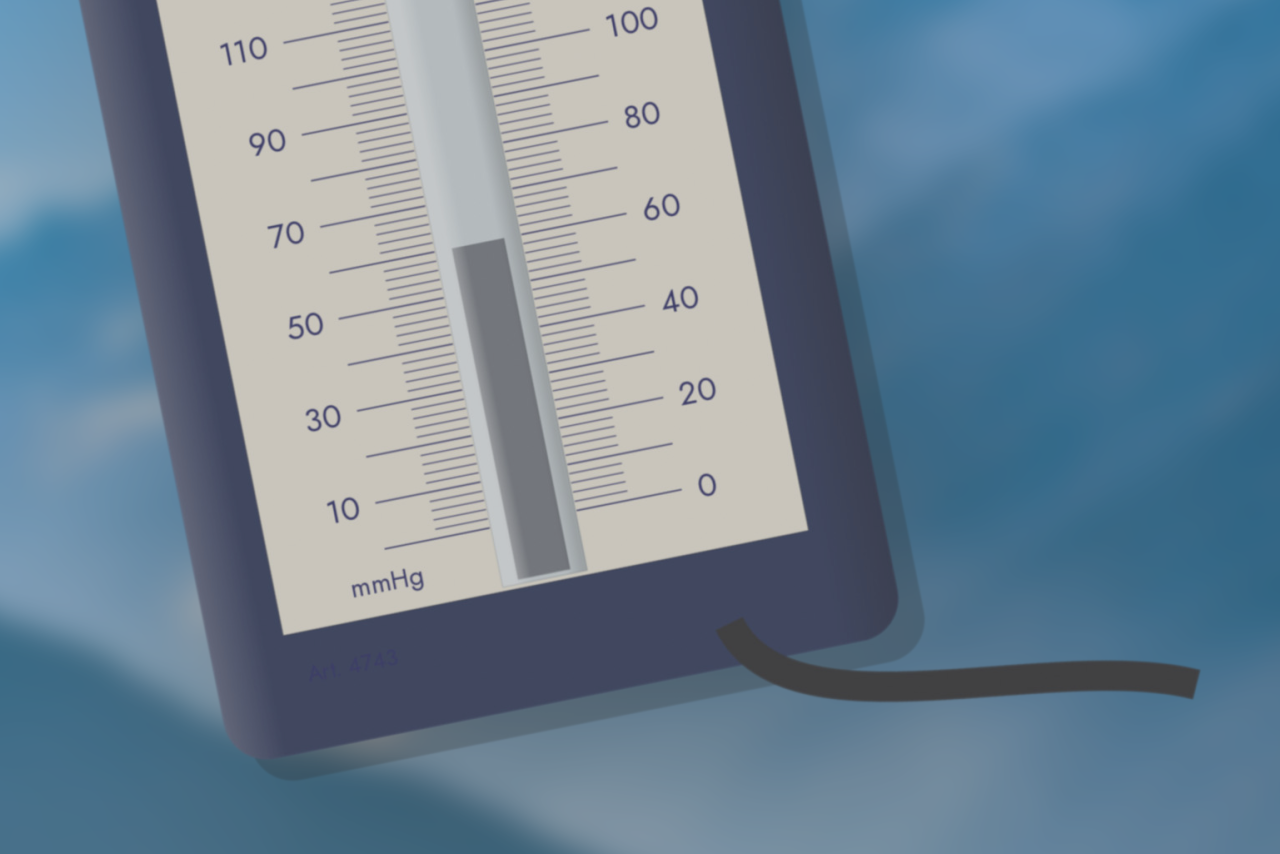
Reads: 60 (mmHg)
